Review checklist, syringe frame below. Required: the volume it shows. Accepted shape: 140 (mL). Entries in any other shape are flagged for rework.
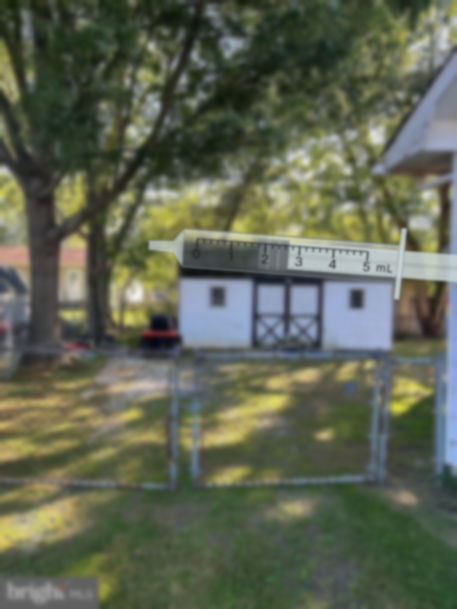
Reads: 1.8 (mL)
